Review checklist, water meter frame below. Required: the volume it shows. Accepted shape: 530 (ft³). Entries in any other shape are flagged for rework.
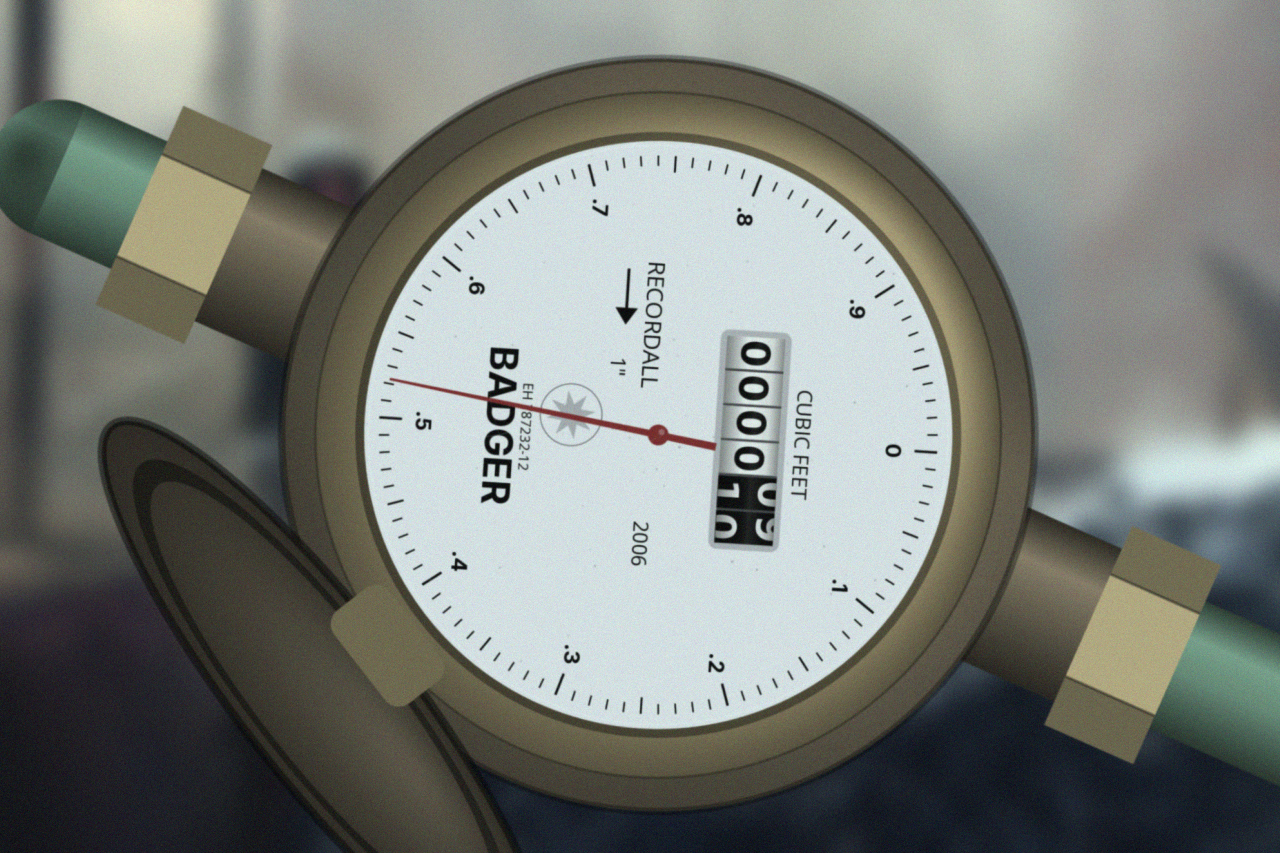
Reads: 9.52 (ft³)
